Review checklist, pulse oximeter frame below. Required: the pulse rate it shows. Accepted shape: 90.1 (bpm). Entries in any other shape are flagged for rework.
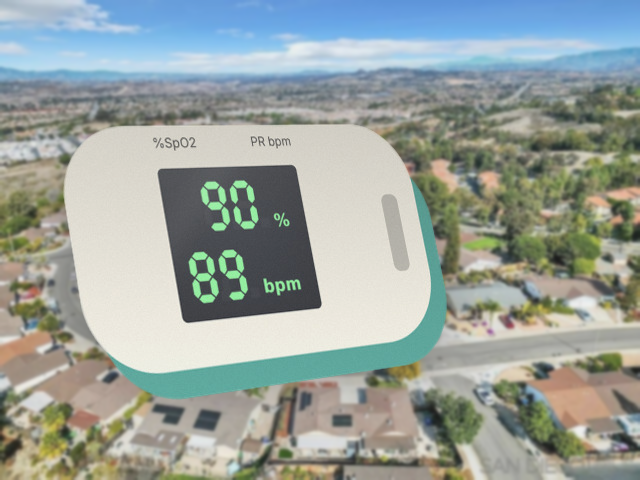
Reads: 89 (bpm)
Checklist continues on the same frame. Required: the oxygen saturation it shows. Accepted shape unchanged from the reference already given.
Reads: 90 (%)
